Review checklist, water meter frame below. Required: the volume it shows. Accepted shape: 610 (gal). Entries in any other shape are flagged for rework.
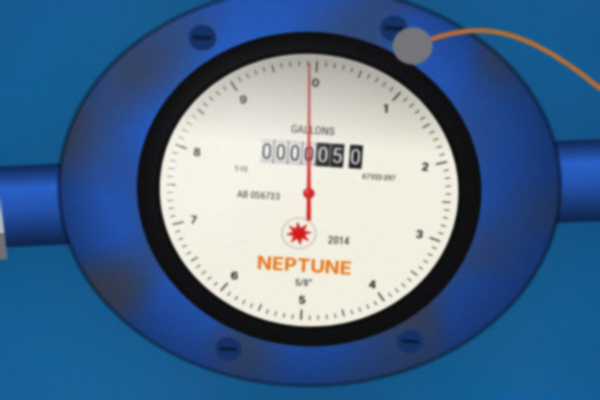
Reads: 49.9 (gal)
